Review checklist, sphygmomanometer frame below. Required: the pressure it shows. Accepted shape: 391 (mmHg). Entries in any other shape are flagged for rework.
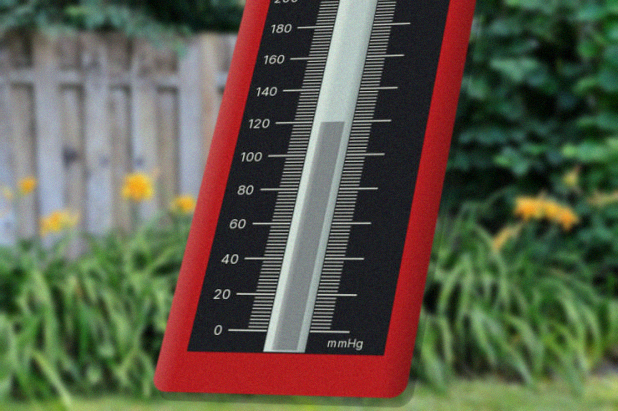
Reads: 120 (mmHg)
